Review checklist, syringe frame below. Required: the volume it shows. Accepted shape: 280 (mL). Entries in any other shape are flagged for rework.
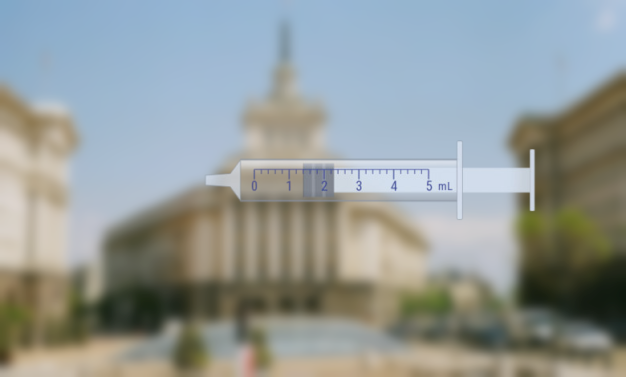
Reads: 1.4 (mL)
